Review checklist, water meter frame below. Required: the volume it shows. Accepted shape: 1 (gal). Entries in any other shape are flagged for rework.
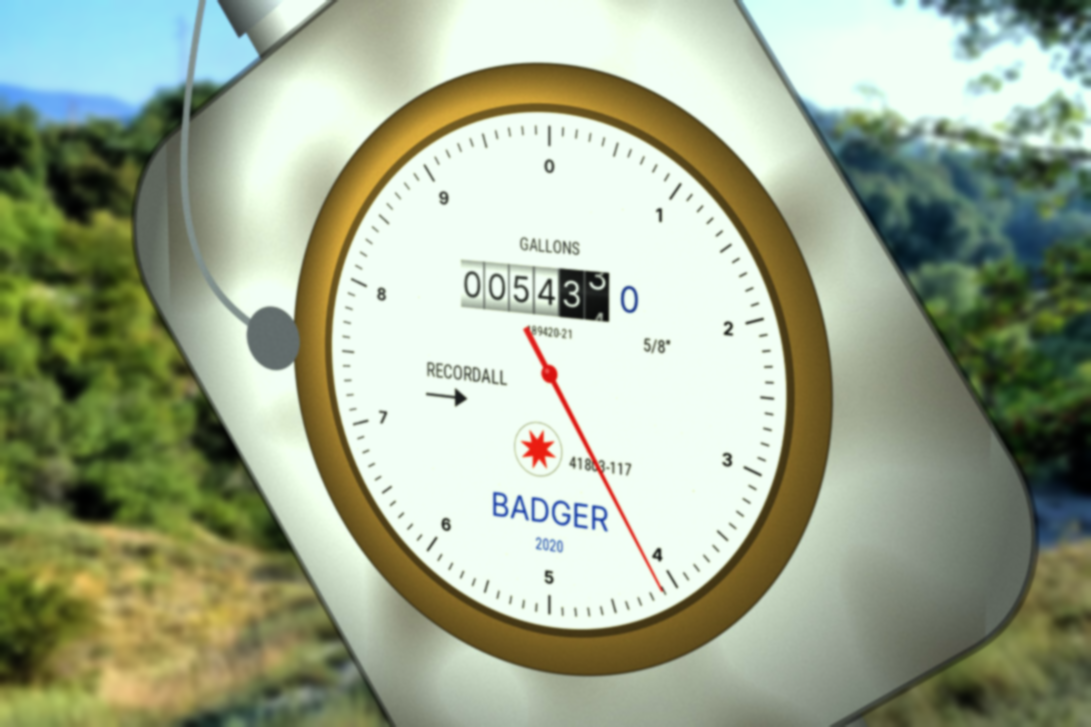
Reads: 54334.1 (gal)
